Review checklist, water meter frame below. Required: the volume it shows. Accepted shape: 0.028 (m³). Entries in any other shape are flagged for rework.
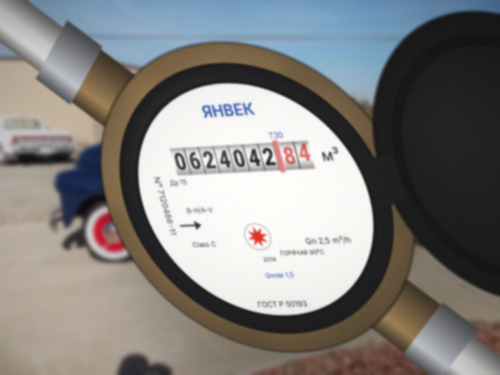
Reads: 624042.84 (m³)
